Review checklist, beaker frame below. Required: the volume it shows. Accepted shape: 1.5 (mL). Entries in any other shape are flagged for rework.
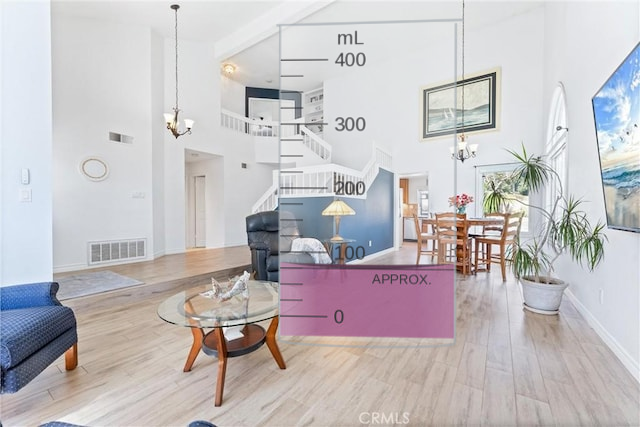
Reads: 75 (mL)
